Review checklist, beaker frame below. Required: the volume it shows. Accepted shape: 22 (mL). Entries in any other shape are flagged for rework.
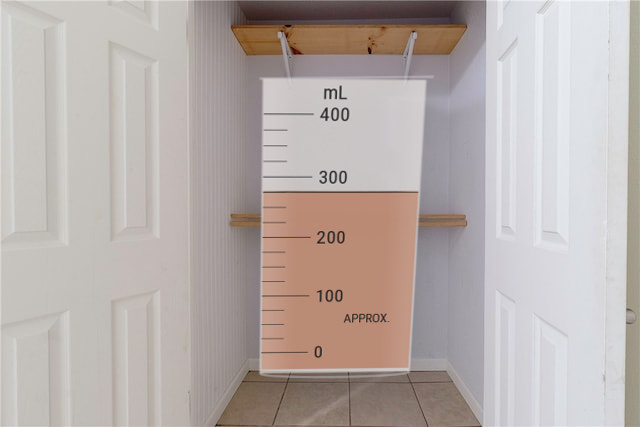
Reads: 275 (mL)
